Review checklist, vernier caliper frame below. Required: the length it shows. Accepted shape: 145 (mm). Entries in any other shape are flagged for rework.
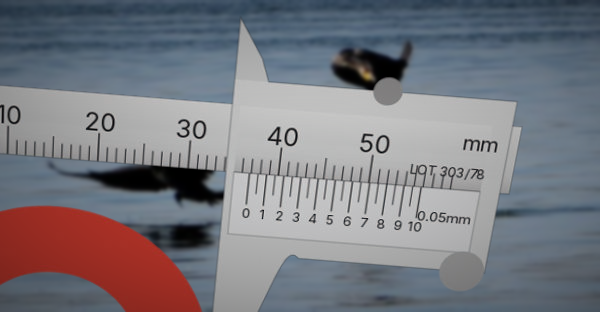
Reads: 36.8 (mm)
